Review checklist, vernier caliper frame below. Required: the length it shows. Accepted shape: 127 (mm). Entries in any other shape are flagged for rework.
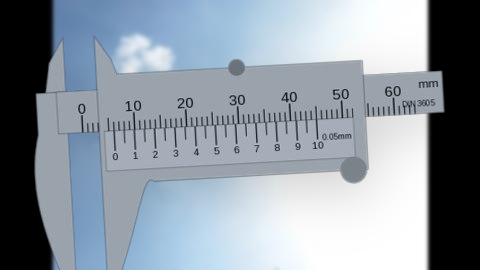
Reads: 6.0 (mm)
